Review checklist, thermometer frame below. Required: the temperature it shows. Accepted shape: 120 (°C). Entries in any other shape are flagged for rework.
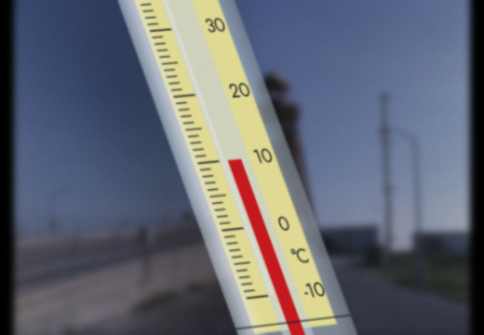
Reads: 10 (°C)
